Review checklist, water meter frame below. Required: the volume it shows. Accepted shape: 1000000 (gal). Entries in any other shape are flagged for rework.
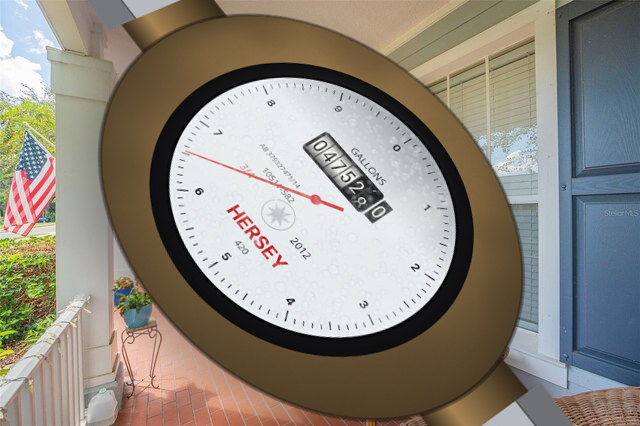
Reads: 475276.5 (gal)
